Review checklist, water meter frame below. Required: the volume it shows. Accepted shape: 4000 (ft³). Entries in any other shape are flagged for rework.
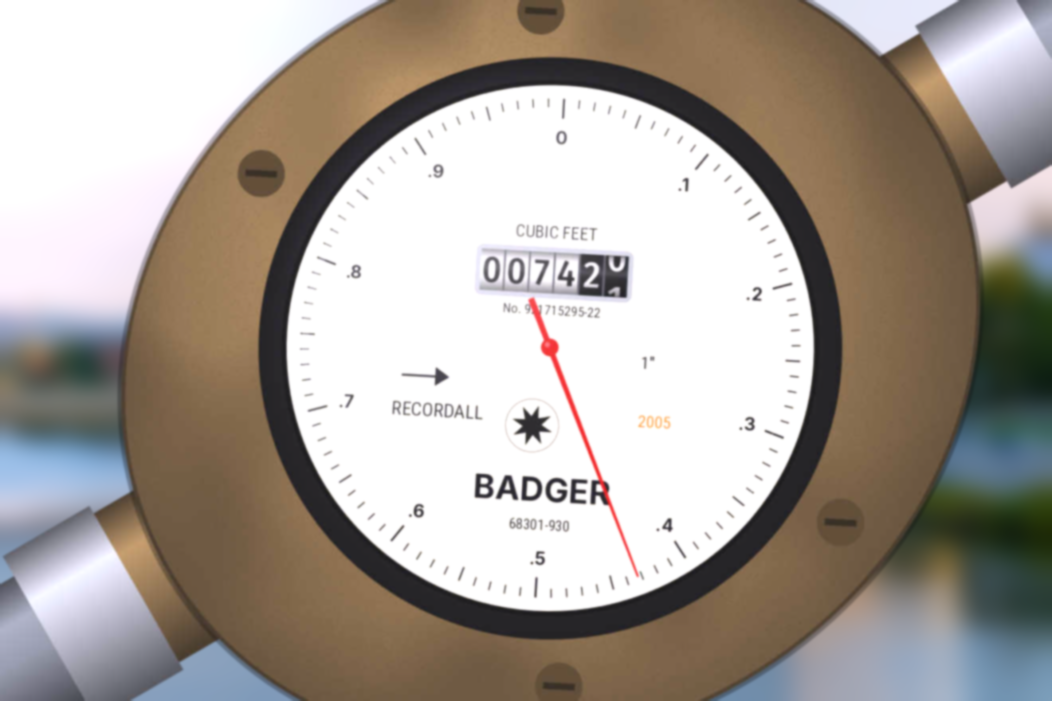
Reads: 7420.43 (ft³)
